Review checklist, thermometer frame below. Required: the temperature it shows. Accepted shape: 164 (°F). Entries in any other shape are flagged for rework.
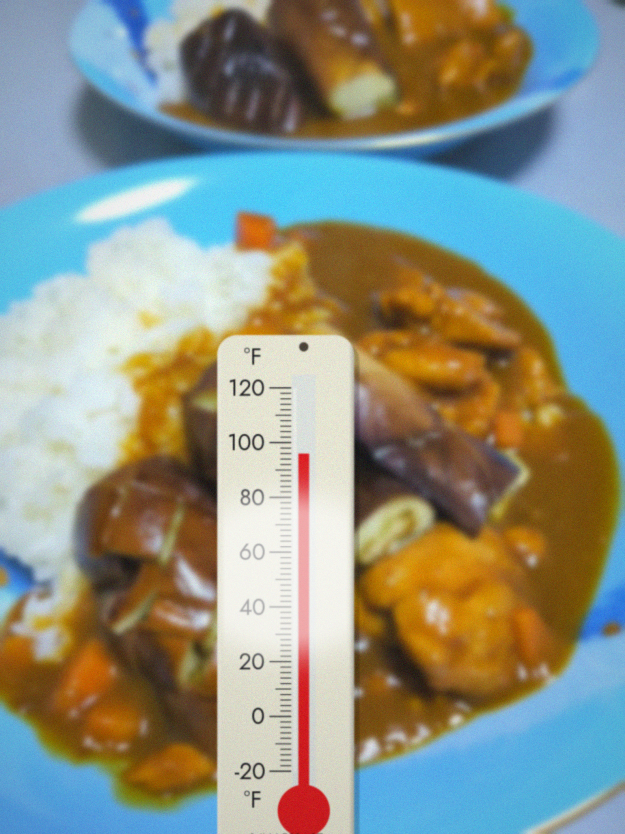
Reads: 96 (°F)
